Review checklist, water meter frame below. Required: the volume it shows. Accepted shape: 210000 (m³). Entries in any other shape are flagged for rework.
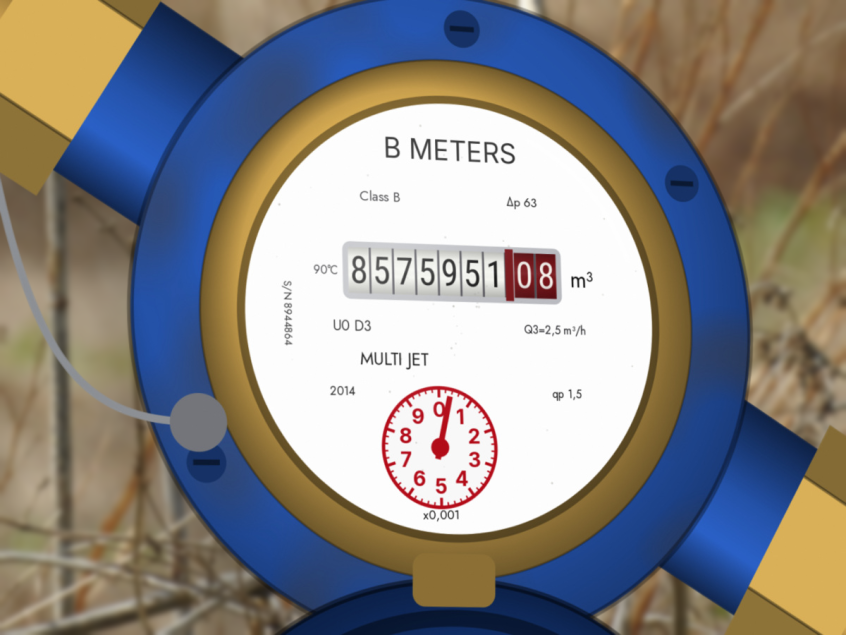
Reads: 8575951.080 (m³)
